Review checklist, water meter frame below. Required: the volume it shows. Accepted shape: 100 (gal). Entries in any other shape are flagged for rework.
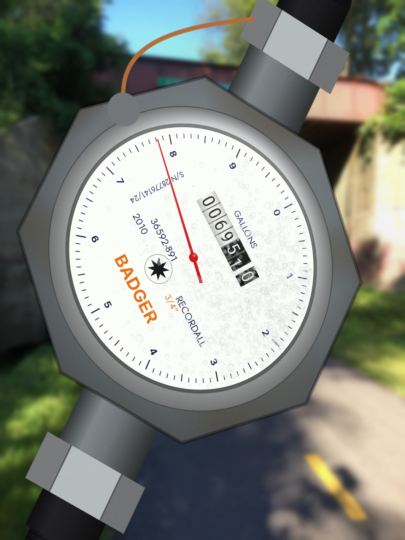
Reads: 69507.8 (gal)
